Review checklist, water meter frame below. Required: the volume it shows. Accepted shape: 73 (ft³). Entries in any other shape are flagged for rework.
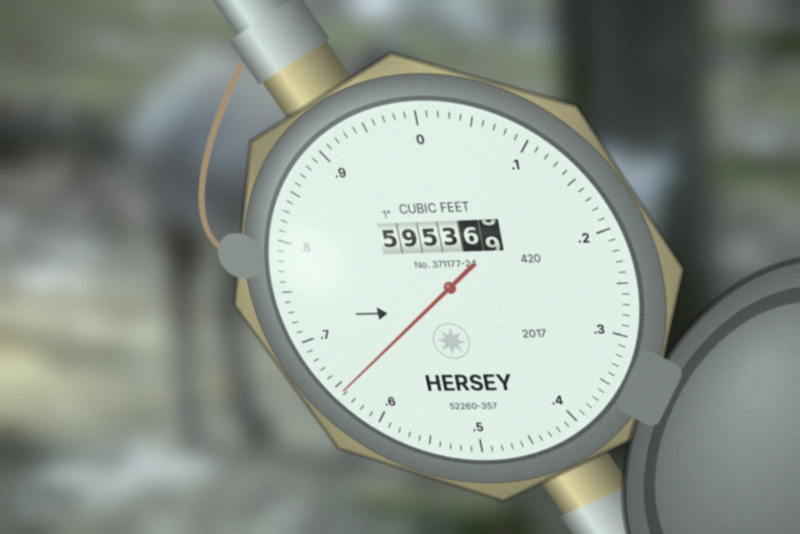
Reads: 595368.64 (ft³)
